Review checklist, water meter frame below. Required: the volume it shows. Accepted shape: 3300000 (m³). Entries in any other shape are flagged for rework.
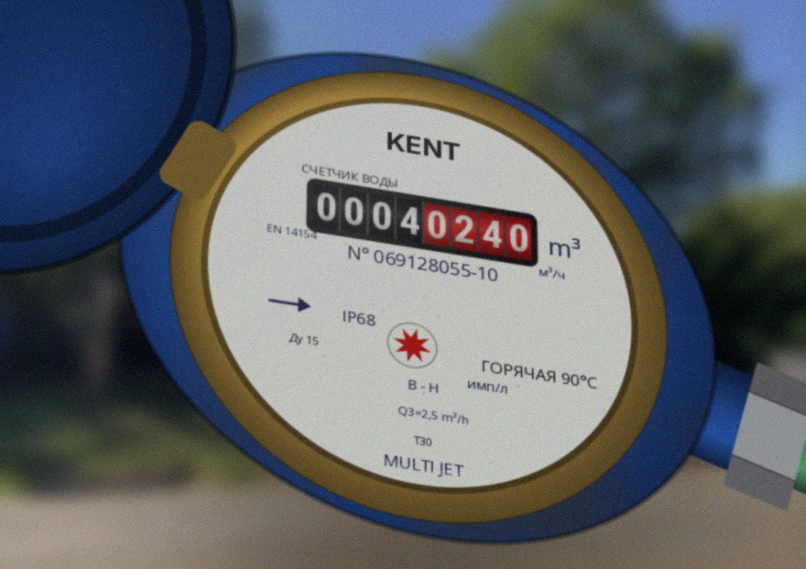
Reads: 4.0240 (m³)
